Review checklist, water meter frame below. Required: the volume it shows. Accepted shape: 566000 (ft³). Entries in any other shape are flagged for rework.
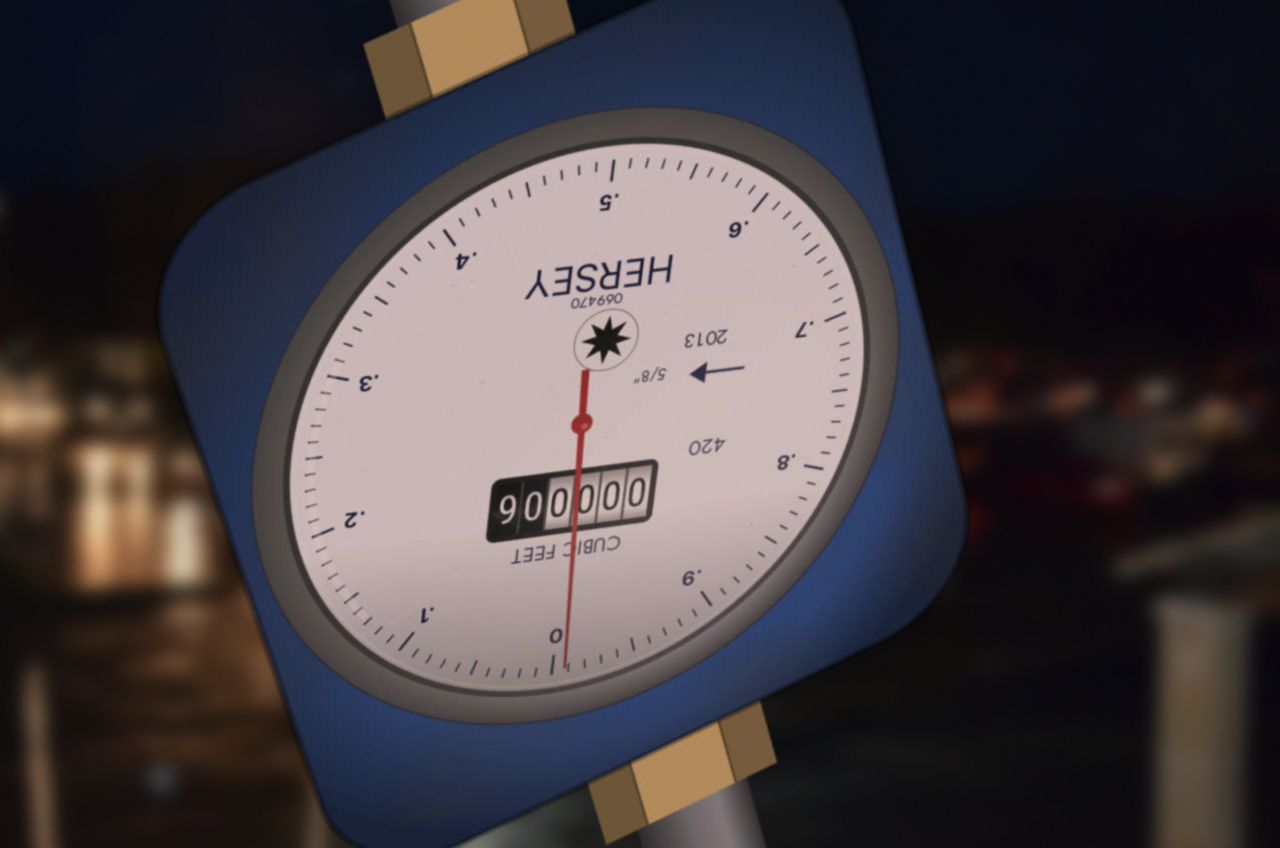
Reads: 5.99 (ft³)
